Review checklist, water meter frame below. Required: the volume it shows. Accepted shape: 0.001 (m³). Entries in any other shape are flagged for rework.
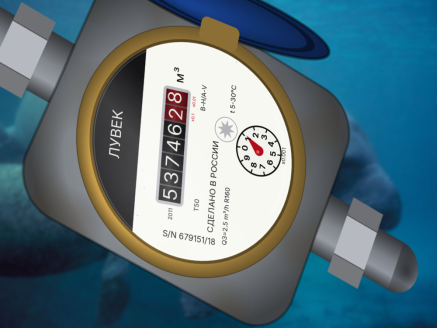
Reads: 53746.281 (m³)
